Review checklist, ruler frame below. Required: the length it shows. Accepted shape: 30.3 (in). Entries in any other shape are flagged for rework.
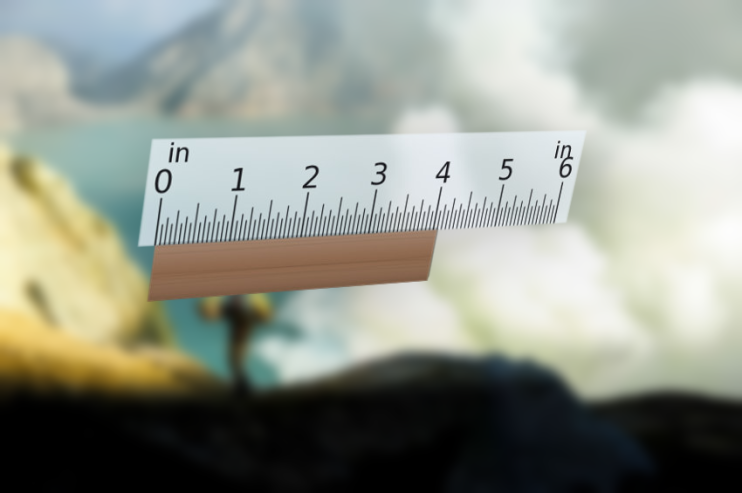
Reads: 4.0625 (in)
